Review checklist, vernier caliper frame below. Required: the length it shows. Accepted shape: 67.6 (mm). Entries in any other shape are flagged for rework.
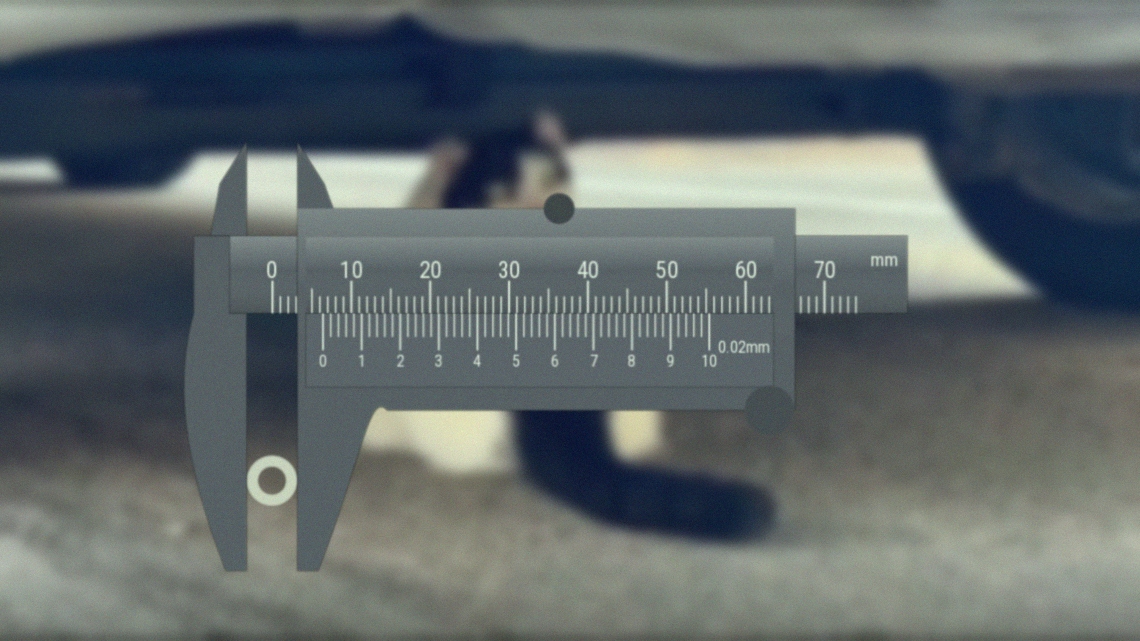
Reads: 6.4 (mm)
